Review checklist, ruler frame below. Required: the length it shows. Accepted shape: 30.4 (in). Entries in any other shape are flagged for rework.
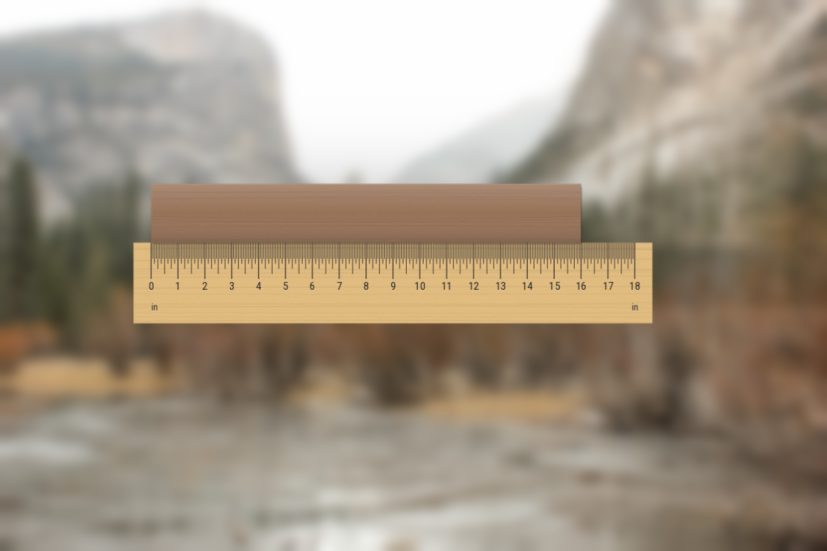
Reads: 16 (in)
